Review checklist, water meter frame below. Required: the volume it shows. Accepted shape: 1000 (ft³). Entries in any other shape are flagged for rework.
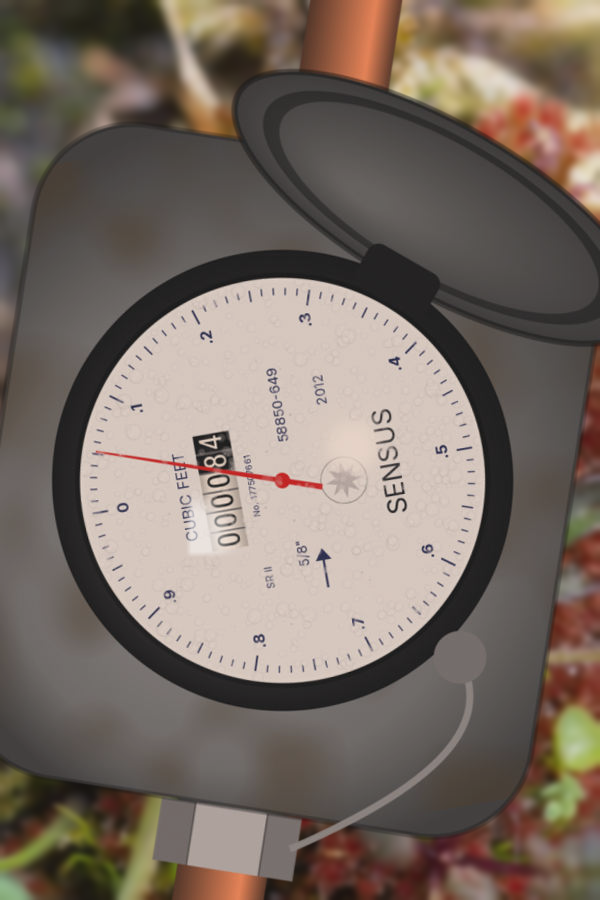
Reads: 84.05 (ft³)
